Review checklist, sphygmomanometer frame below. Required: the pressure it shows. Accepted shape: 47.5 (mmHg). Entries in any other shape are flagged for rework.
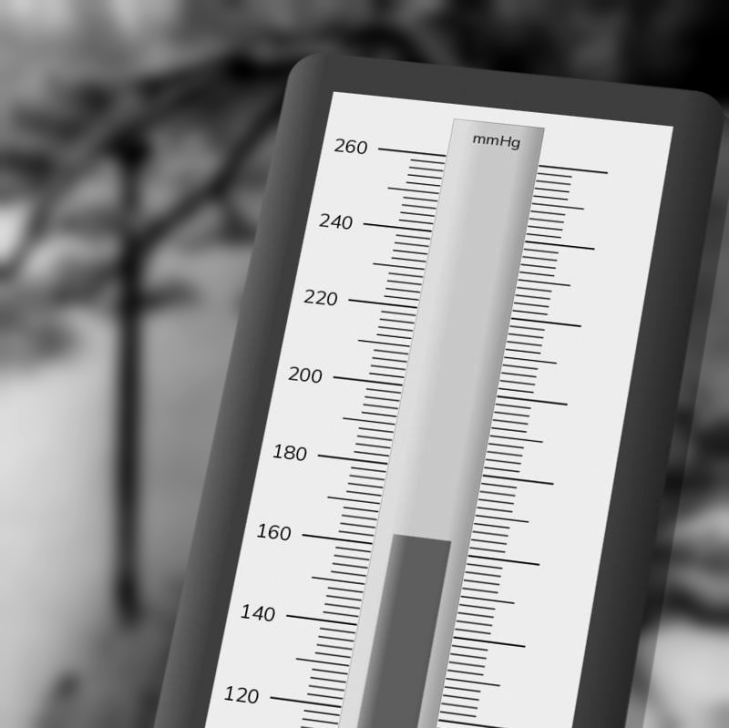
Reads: 163 (mmHg)
